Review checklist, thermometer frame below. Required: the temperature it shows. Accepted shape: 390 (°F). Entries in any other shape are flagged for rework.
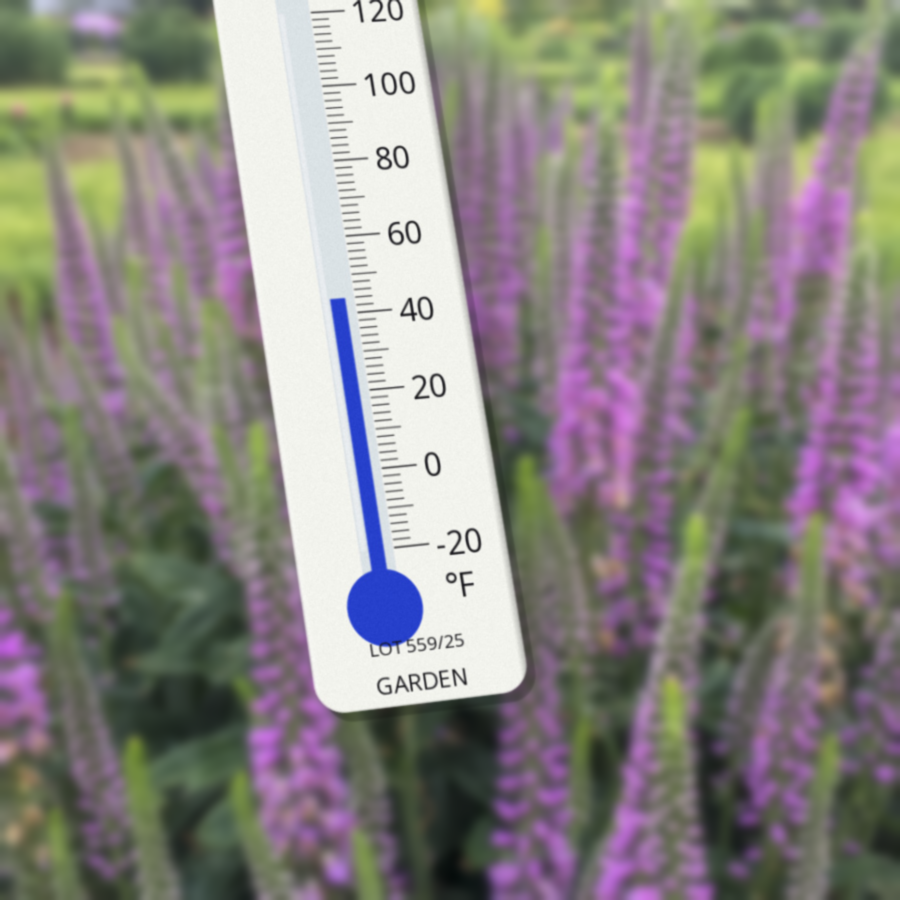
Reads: 44 (°F)
